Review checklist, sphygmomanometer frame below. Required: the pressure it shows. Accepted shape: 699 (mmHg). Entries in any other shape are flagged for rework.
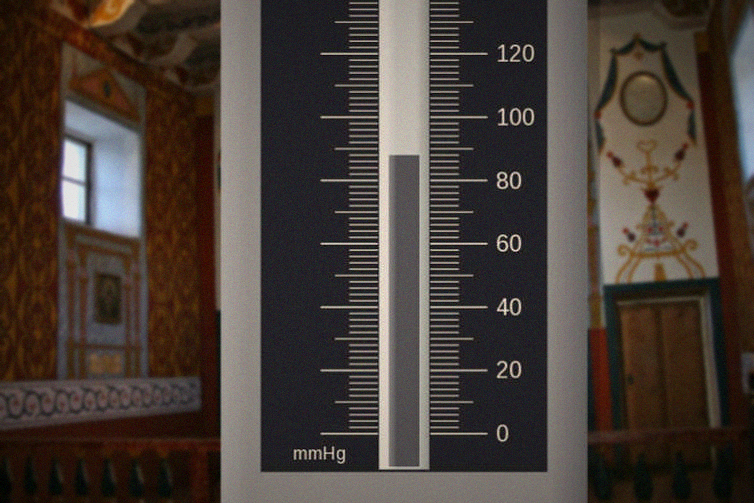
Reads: 88 (mmHg)
